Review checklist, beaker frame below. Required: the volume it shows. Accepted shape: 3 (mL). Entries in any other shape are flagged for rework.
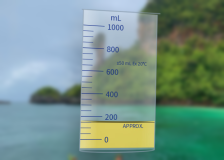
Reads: 150 (mL)
